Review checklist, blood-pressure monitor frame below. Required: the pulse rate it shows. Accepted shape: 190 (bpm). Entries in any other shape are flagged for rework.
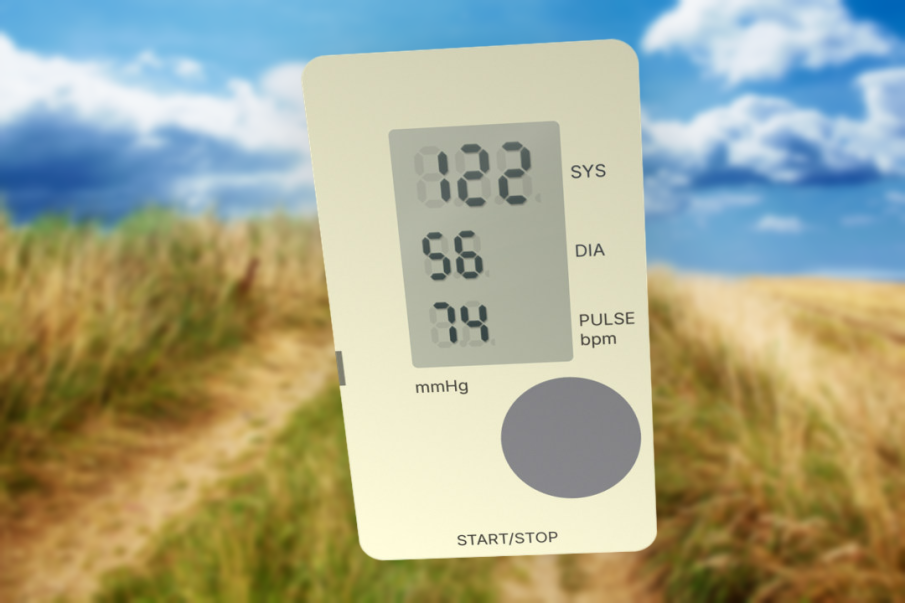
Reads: 74 (bpm)
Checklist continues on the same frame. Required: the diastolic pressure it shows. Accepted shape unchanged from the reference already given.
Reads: 56 (mmHg)
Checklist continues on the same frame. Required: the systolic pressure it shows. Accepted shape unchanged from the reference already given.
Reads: 122 (mmHg)
